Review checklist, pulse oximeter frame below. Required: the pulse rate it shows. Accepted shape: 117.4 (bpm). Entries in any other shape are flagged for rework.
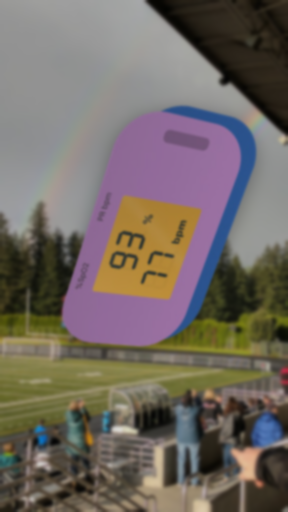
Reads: 77 (bpm)
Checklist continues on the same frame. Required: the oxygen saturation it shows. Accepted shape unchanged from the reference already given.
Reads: 93 (%)
